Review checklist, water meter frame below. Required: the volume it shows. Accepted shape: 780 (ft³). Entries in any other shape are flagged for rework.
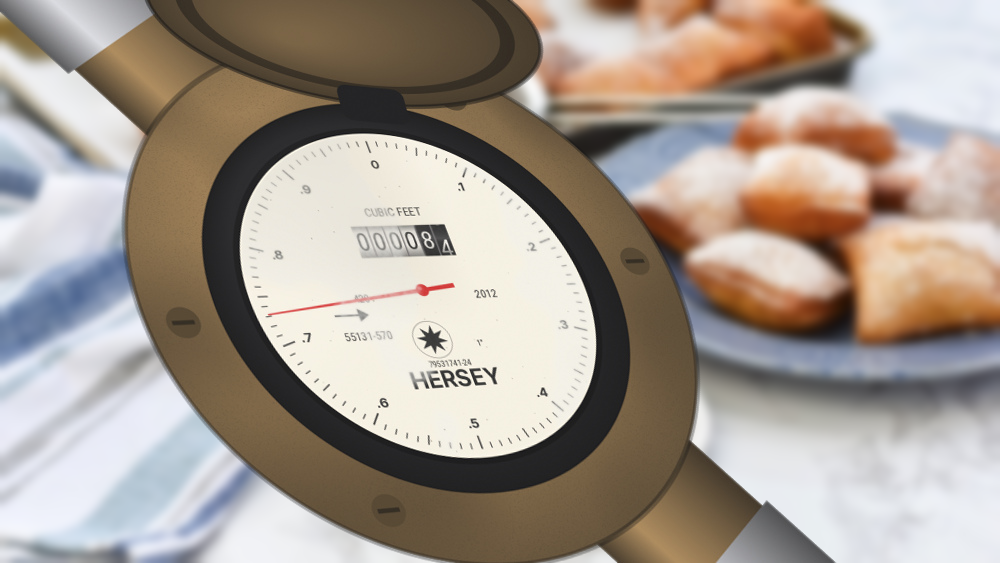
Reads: 83.73 (ft³)
